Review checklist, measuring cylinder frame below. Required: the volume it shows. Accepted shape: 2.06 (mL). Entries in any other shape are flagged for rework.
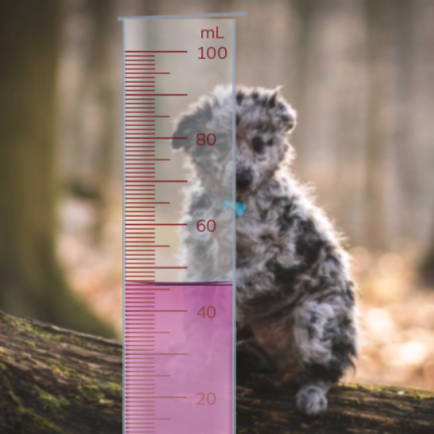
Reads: 46 (mL)
